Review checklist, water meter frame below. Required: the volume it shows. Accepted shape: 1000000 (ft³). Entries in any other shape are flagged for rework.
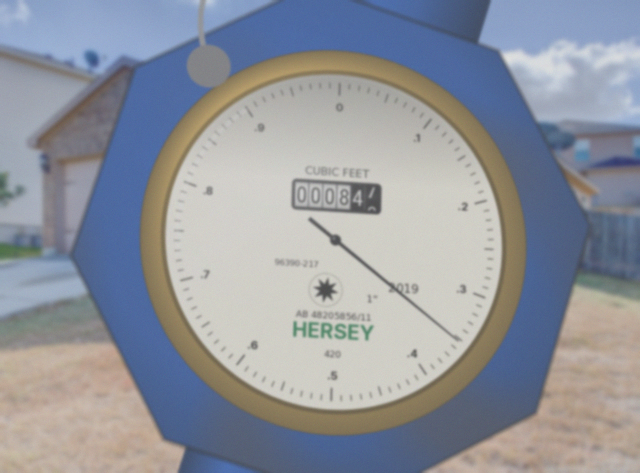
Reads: 847.35 (ft³)
